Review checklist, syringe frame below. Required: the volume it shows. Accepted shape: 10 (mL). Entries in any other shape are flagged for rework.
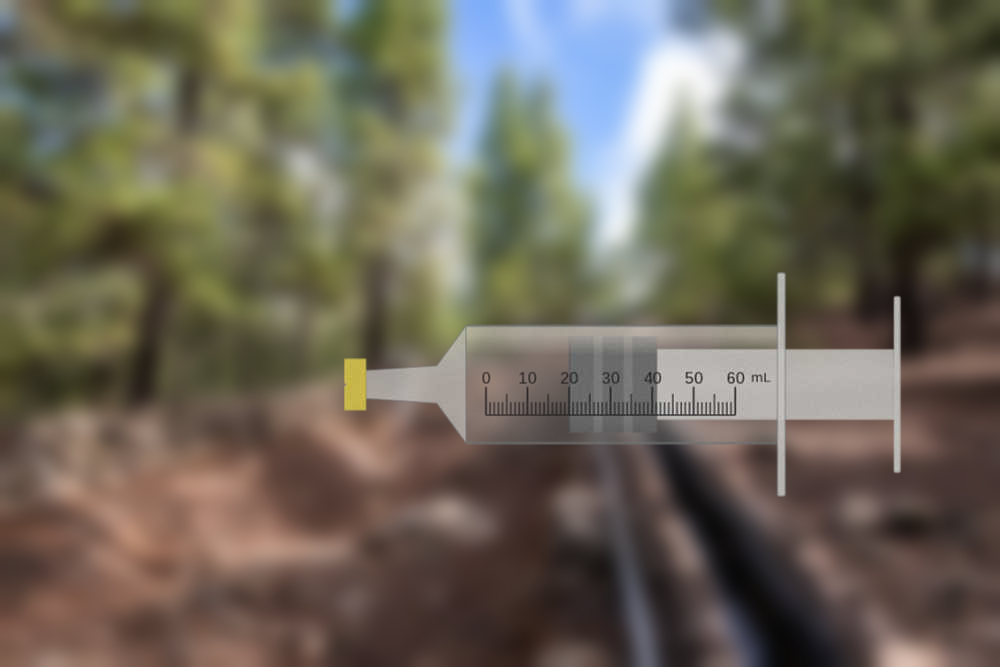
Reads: 20 (mL)
